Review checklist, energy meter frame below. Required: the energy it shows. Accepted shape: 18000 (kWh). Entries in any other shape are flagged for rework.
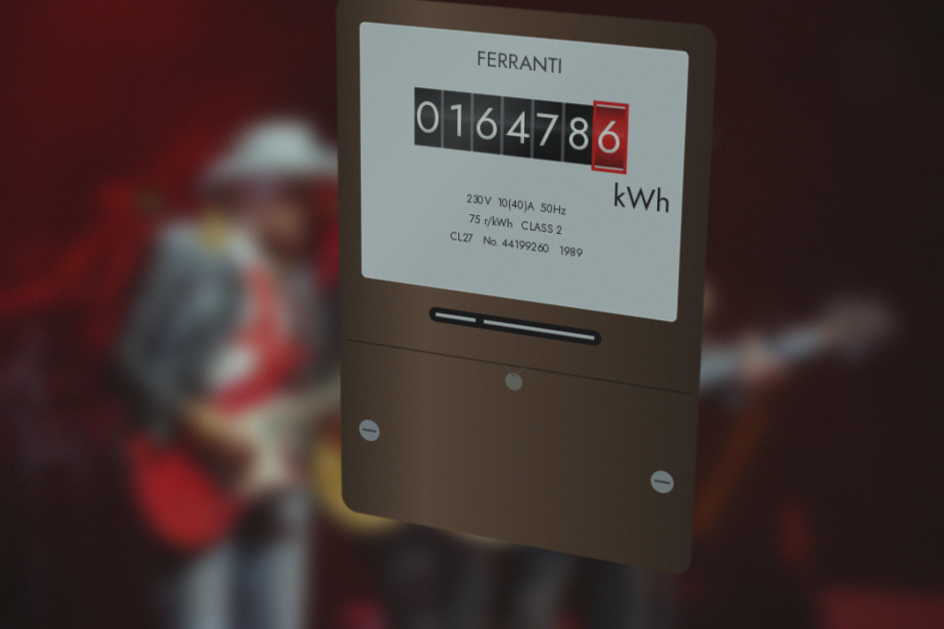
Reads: 16478.6 (kWh)
